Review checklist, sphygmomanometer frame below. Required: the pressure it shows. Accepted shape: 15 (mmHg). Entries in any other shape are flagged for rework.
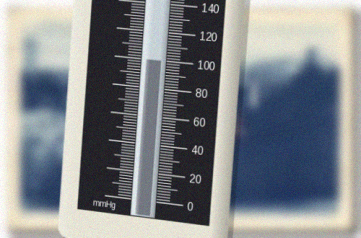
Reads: 100 (mmHg)
